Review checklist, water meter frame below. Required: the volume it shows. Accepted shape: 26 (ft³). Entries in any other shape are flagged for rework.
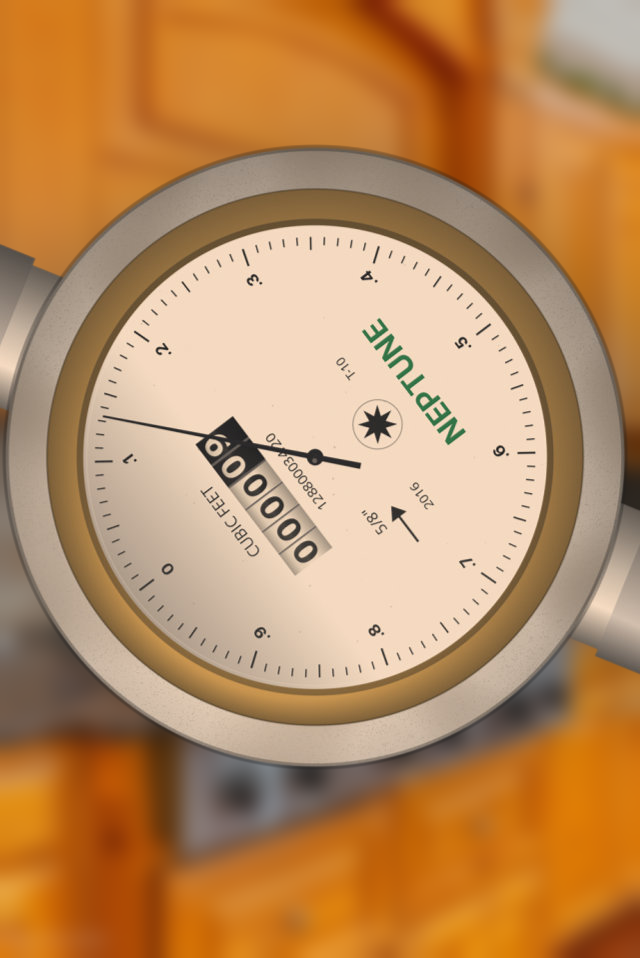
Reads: 9.13 (ft³)
